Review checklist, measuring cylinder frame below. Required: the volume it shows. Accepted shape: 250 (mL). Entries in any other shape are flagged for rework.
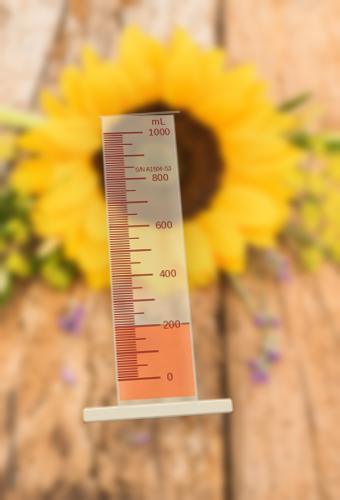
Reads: 200 (mL)
